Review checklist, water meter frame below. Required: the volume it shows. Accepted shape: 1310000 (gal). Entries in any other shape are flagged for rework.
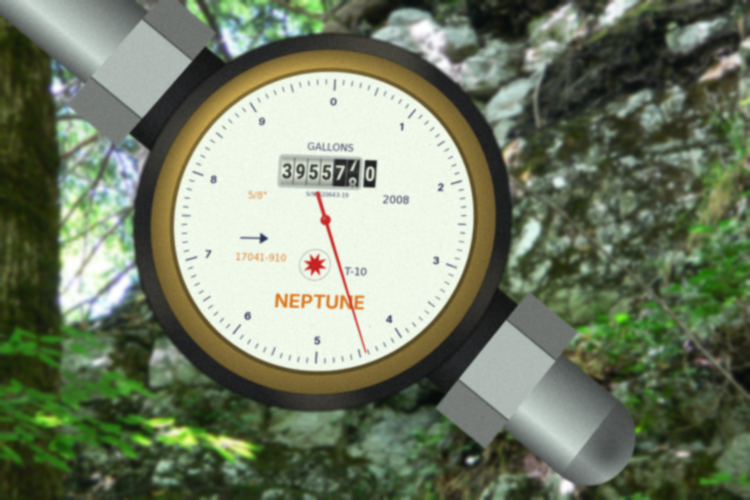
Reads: 3955774.4 (gal)
